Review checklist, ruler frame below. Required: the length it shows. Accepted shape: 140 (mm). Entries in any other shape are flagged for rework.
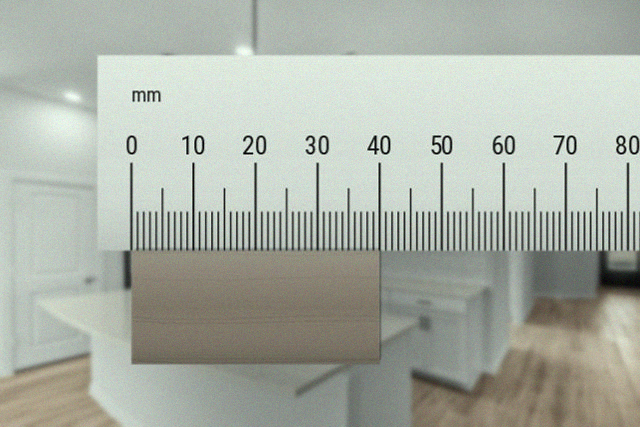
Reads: 40 (mm)
